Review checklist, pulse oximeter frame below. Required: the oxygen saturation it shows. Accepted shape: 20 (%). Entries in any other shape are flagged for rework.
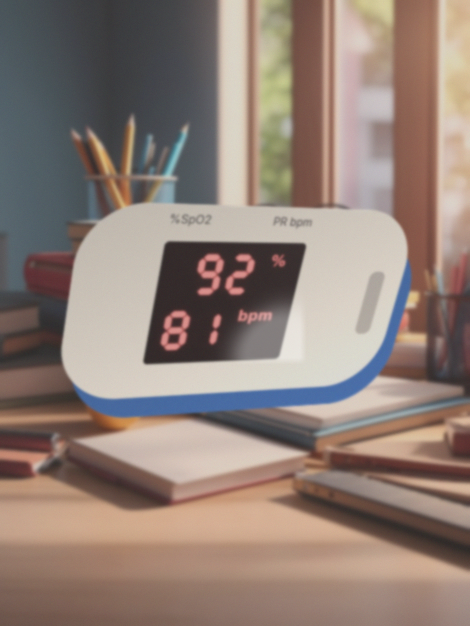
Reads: 92 (%)
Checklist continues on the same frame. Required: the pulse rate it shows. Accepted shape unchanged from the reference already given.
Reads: 81 (bpm)
